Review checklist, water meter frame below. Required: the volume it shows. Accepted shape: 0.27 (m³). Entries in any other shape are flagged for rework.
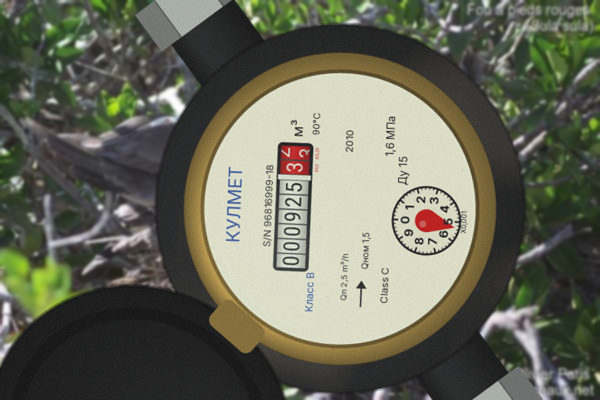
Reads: 925.325 (m³)
